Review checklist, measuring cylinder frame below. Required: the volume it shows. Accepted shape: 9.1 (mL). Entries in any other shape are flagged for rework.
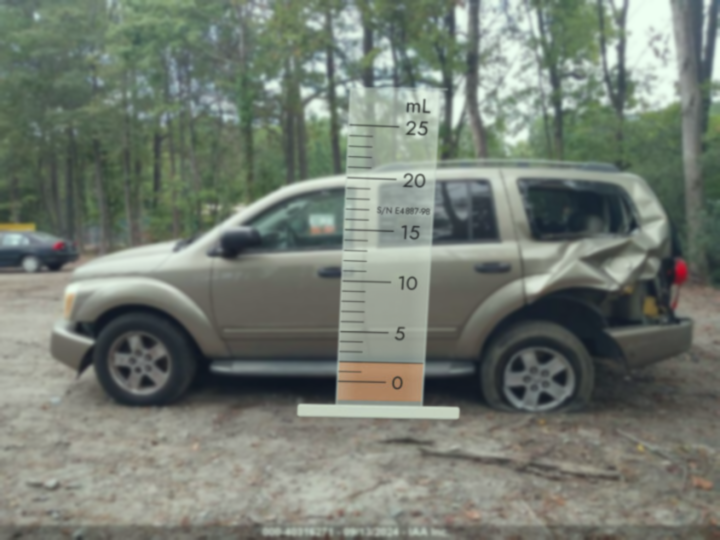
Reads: 2 (mL)
